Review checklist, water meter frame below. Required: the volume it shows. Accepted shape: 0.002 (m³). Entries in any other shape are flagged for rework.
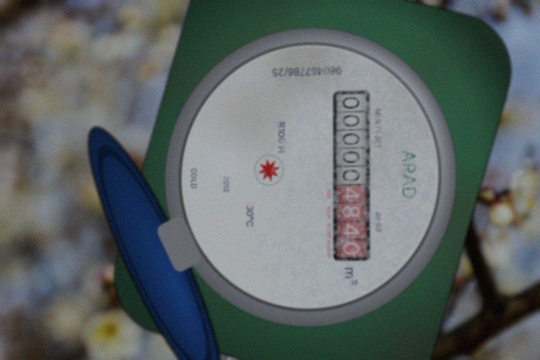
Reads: 0.4840 (m³)
